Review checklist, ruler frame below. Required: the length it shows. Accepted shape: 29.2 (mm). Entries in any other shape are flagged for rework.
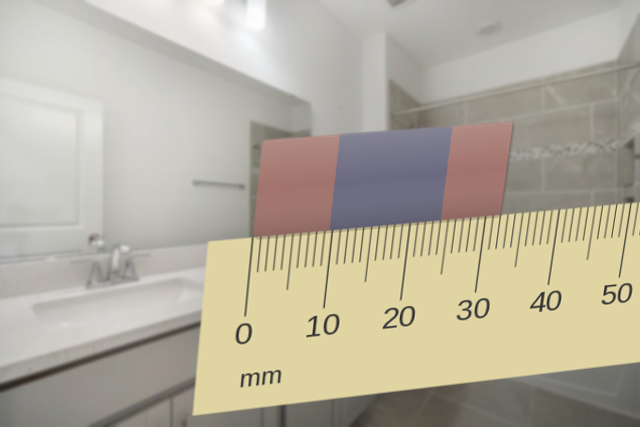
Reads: 32 (mm)
